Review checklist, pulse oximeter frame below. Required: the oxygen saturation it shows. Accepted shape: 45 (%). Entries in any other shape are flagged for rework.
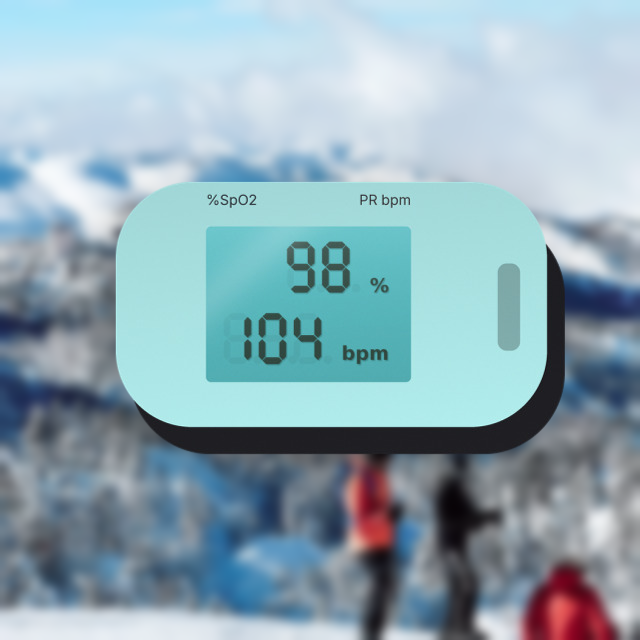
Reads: 98 (%)
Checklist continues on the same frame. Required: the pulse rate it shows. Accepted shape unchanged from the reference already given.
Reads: 104 (bpm)
